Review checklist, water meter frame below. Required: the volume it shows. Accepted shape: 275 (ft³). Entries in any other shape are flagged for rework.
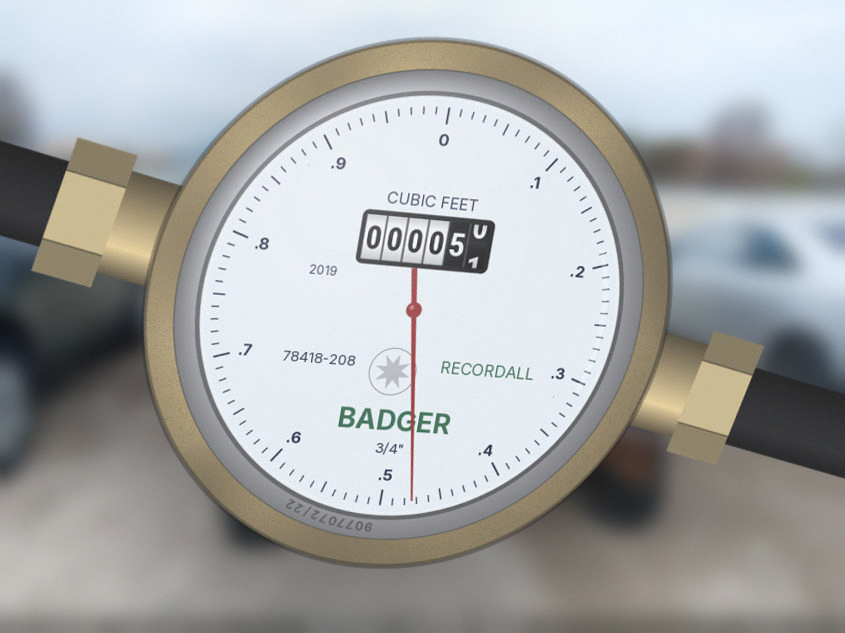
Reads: 50.47 (ft³)
